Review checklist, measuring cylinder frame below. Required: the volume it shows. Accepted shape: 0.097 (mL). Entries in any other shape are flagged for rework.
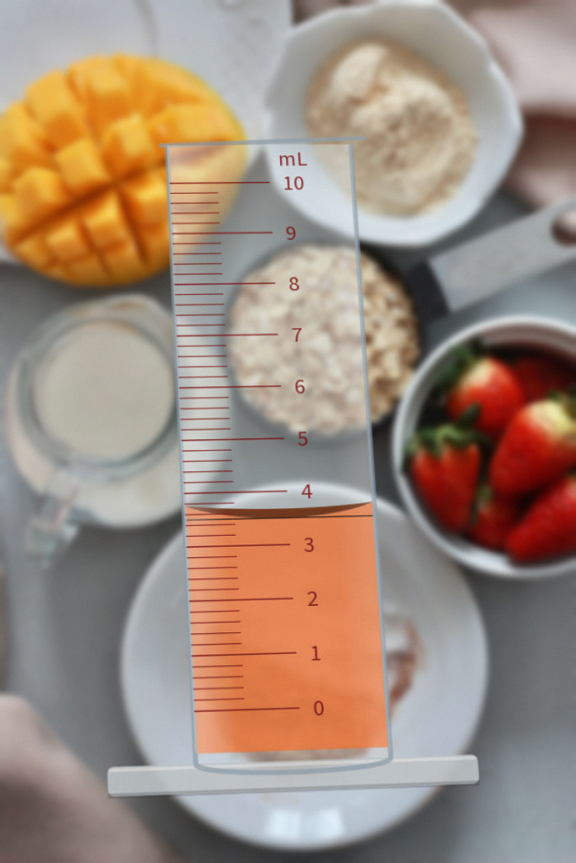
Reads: 3.5 (mL)
